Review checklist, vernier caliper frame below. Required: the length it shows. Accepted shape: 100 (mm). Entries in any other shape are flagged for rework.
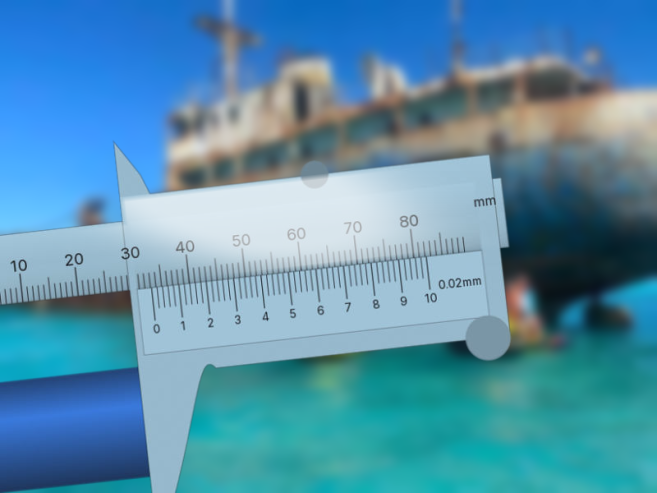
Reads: 33.2 (mm)
